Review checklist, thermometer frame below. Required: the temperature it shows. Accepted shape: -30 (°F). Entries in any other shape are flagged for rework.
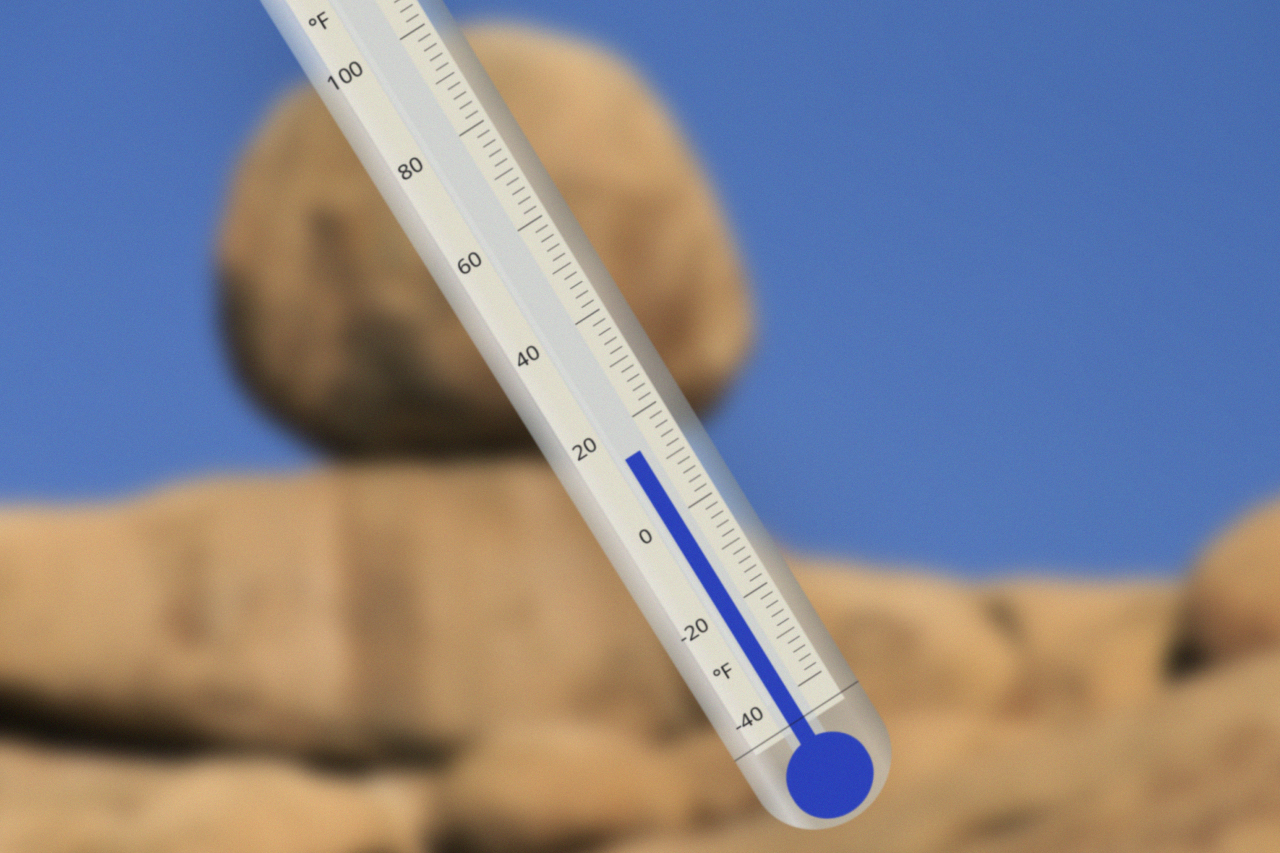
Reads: 14 (°F)
